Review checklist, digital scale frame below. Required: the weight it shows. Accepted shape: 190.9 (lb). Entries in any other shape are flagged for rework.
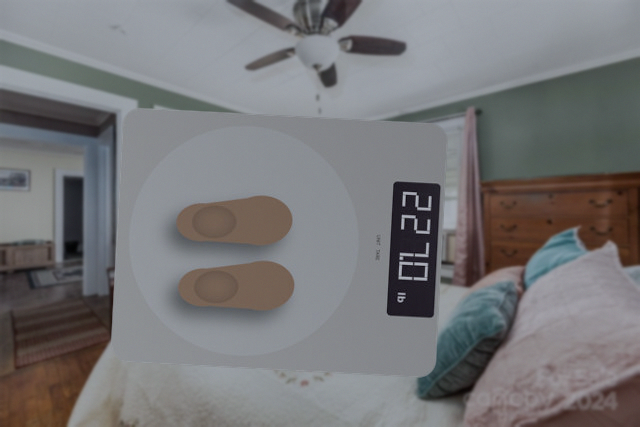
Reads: 227.0 (lb)
